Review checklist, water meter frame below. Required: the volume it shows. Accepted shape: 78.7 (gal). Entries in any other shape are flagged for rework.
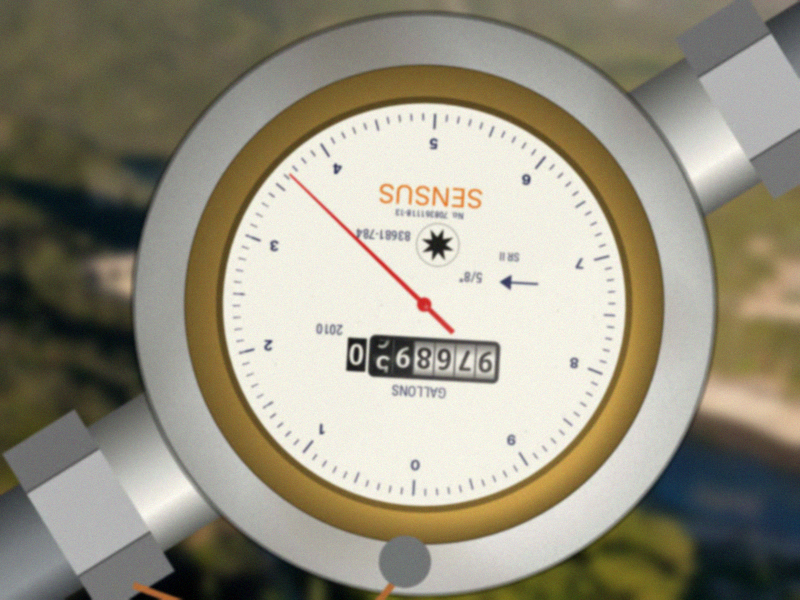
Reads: 9768953.6 (gal)
